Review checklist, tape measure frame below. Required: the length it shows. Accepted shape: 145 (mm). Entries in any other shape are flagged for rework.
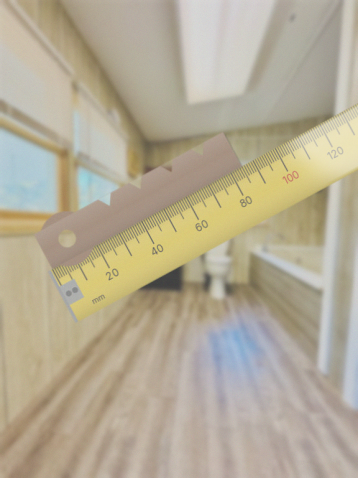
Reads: 85 (mm)
